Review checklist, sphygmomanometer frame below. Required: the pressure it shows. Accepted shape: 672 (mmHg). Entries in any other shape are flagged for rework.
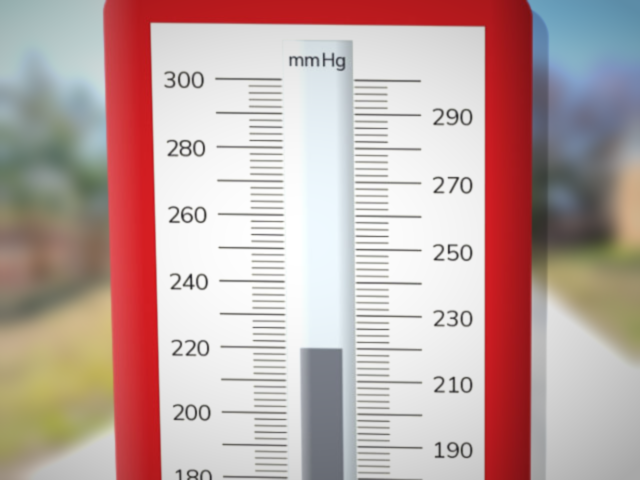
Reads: 220 (mmHg)
